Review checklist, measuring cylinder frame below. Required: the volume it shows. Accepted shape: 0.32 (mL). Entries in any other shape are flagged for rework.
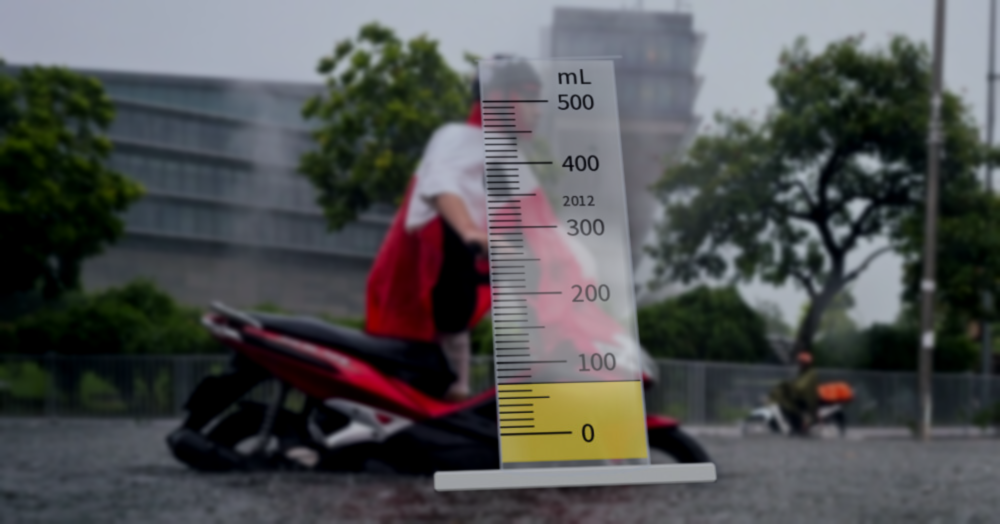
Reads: 70 (mL)
